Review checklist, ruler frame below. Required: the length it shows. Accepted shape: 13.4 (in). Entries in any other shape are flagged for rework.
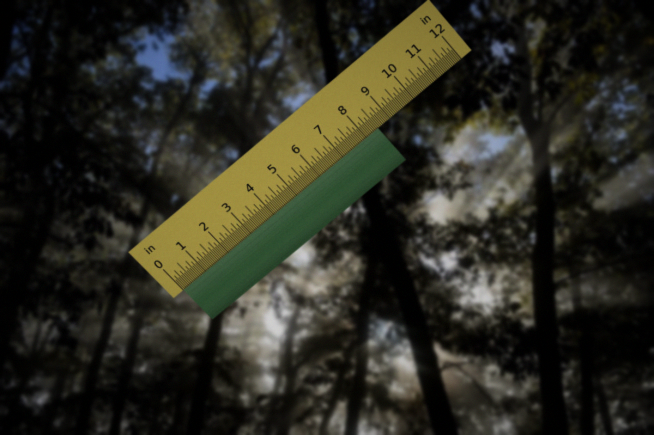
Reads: 8.5 (in)
